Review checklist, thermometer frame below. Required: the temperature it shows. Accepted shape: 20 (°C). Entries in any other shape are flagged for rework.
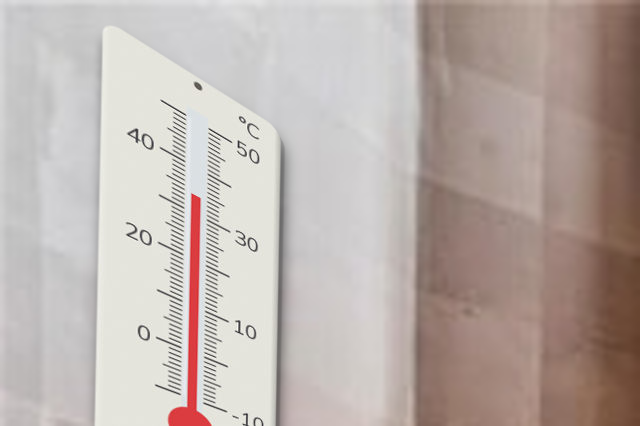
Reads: 34 (°C)
